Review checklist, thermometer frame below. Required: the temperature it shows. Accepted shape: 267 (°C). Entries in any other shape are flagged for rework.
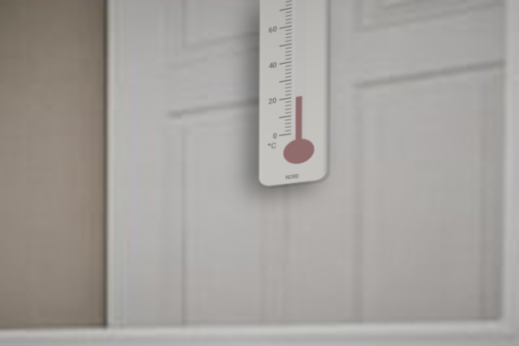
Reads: 20 (°C)
